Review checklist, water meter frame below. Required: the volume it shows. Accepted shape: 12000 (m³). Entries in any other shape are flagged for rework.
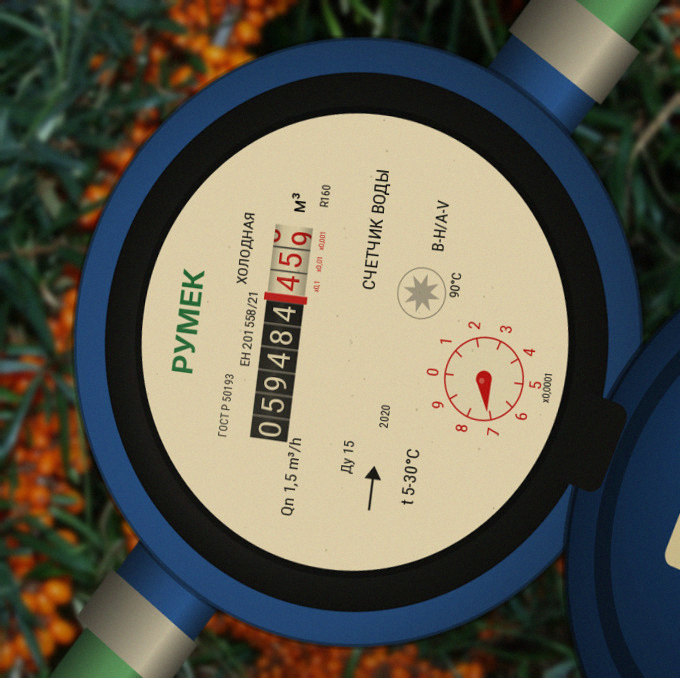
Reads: 59484.4587 (m³)
